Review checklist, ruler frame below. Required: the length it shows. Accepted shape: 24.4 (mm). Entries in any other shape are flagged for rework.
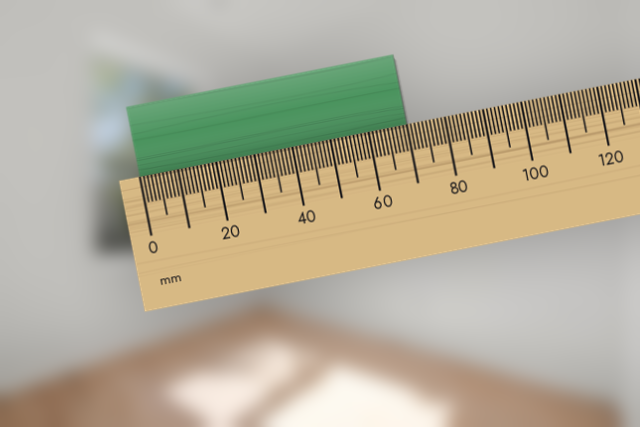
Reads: 70 (mm)
